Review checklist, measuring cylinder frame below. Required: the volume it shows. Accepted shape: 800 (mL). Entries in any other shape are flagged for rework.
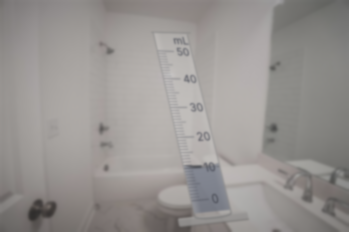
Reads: 10 (mL)
